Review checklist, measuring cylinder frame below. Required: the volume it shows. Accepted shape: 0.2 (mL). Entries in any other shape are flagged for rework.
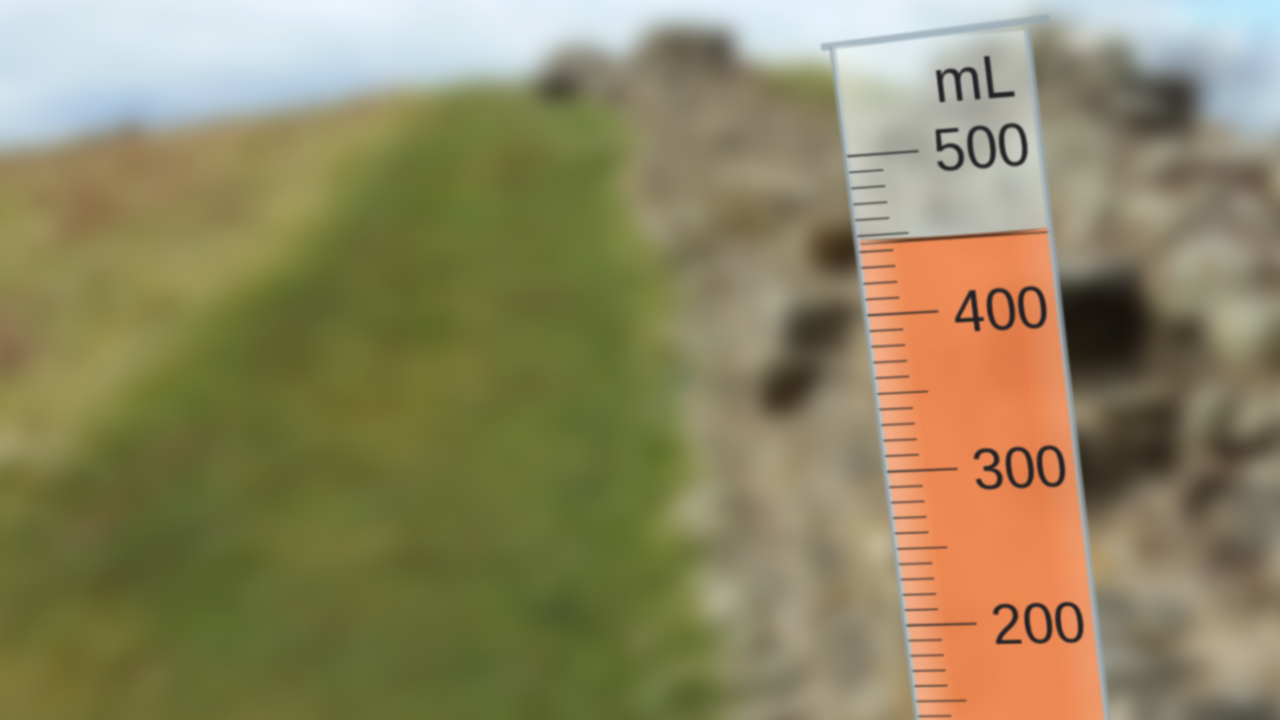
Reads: 445 (mL)
